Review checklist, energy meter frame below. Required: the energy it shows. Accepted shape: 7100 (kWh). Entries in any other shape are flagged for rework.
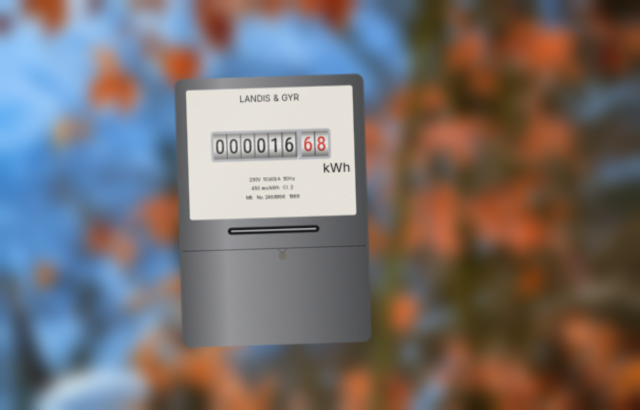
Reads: 16.68 (kWh)
